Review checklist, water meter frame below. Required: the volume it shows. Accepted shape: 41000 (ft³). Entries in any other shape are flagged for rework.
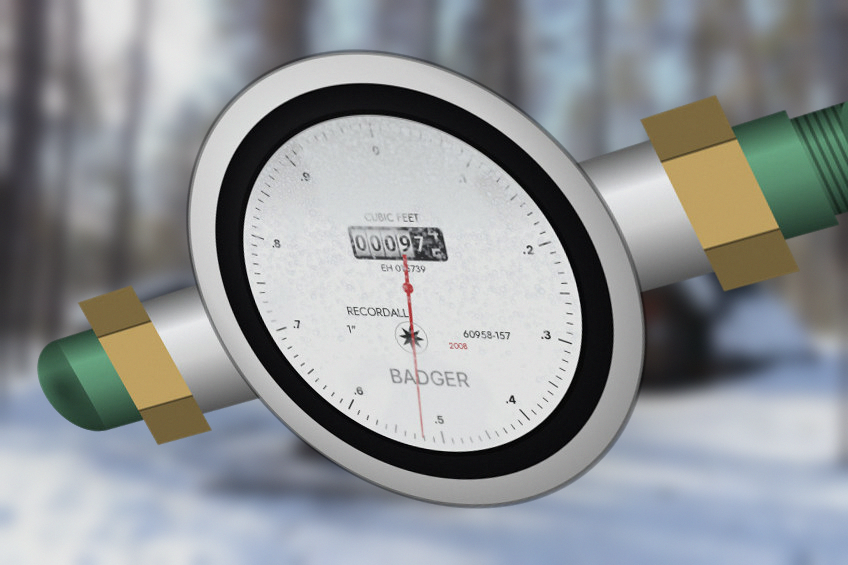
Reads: 974.52 (ft³)
